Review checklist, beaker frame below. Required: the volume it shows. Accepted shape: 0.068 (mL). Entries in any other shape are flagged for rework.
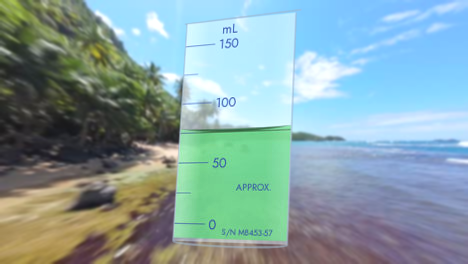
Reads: 75 (mL)
